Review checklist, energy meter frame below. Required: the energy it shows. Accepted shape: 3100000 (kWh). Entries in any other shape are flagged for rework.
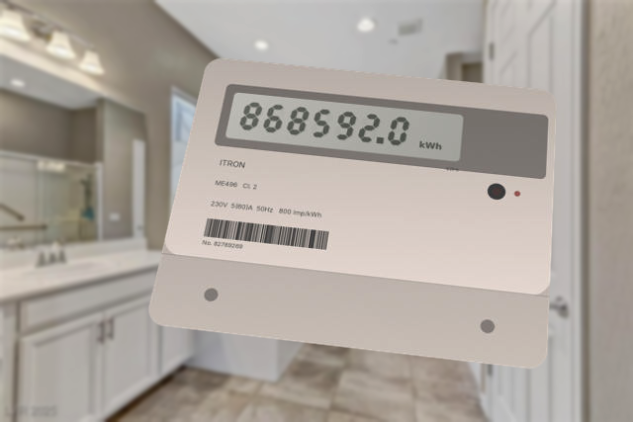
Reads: 868592.0 (kWh)
